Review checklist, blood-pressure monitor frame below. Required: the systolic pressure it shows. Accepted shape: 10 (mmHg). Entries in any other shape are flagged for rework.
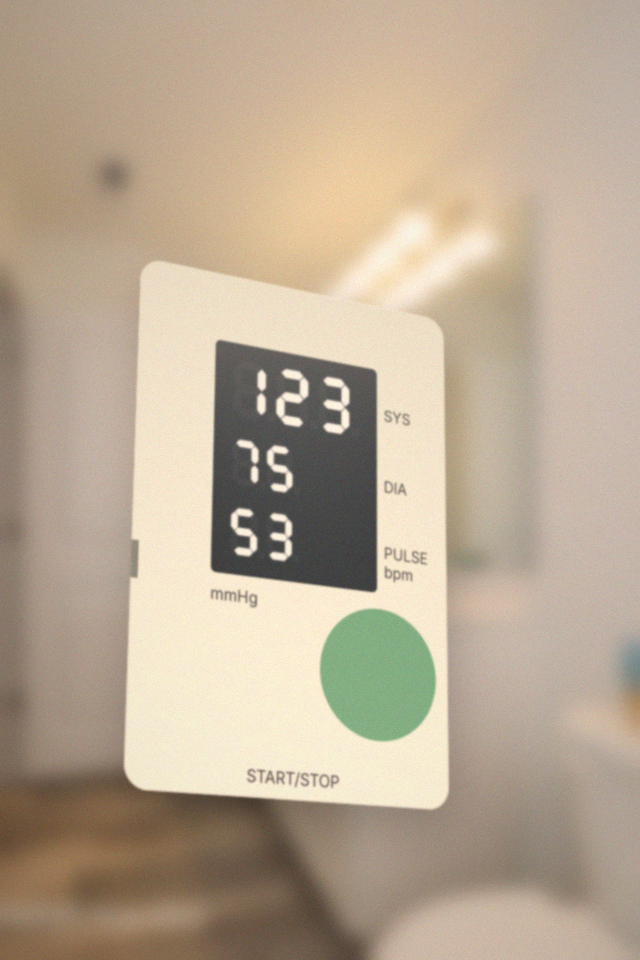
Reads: 123 (mmHg)
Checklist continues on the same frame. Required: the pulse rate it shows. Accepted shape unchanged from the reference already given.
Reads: 53 (bpm)
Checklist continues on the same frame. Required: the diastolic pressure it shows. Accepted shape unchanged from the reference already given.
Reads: 75 (mmHg)
